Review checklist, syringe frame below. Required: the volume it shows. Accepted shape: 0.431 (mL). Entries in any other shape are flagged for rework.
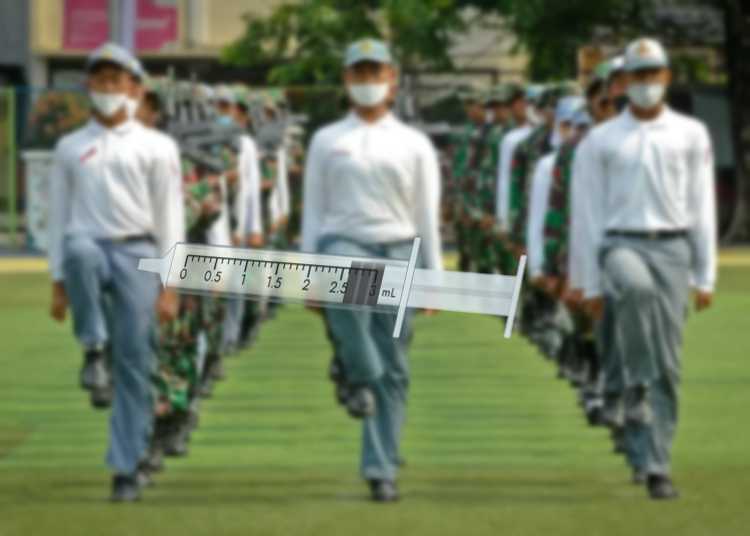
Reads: 2.6 (mL)
